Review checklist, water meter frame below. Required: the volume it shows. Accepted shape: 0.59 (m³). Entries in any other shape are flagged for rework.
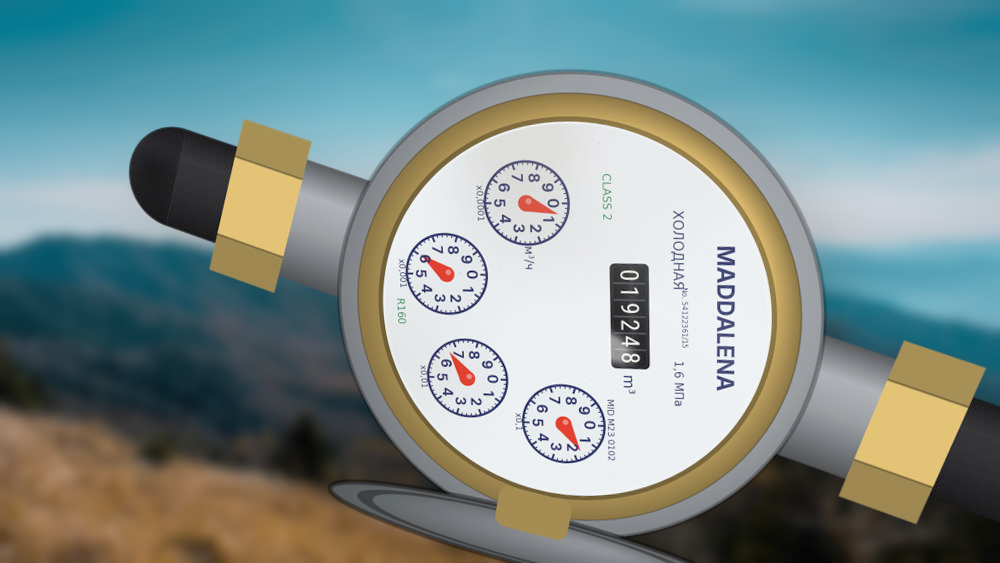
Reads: 19248.1660 (m³)
